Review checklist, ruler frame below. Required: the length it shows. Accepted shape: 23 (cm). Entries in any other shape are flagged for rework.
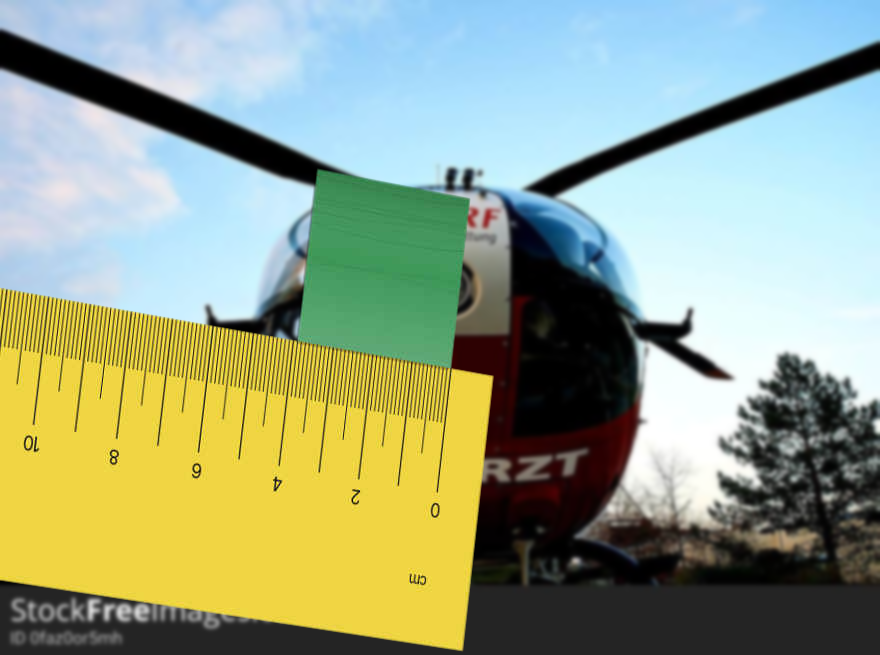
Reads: 3.9 (cm)
